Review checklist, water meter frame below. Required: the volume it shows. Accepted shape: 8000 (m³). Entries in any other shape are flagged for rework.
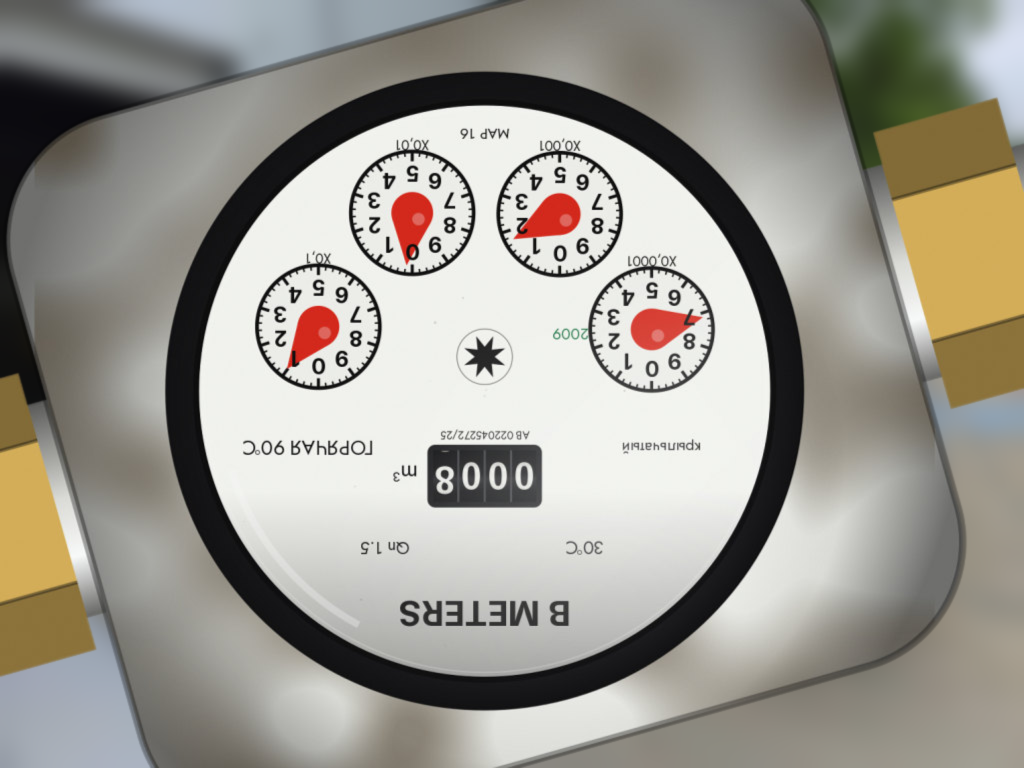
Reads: 8.1017 (m³)
